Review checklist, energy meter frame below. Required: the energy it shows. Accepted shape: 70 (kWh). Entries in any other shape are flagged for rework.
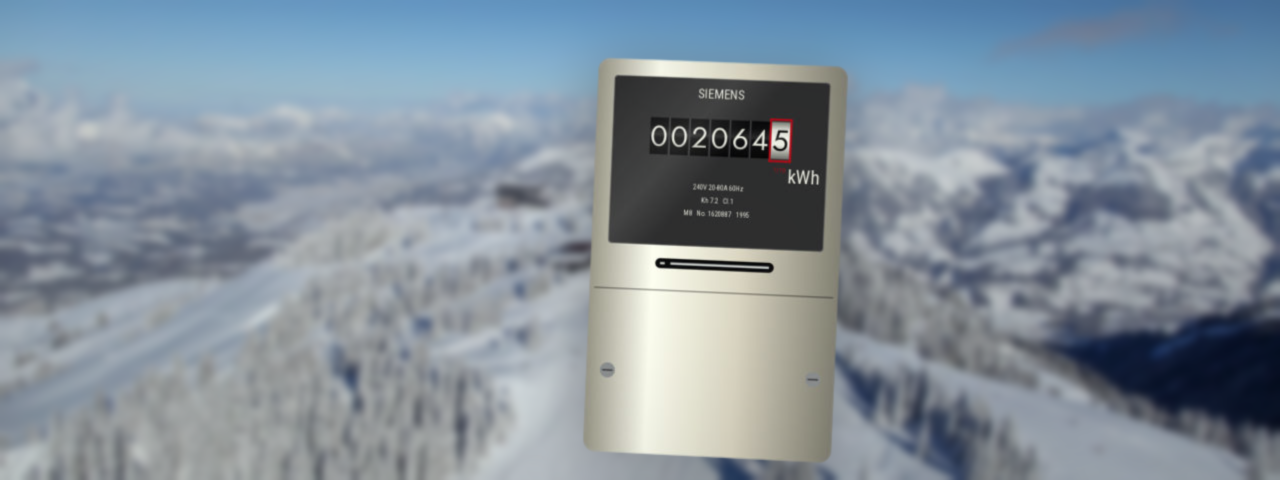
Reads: 2064.5 (kWh)
